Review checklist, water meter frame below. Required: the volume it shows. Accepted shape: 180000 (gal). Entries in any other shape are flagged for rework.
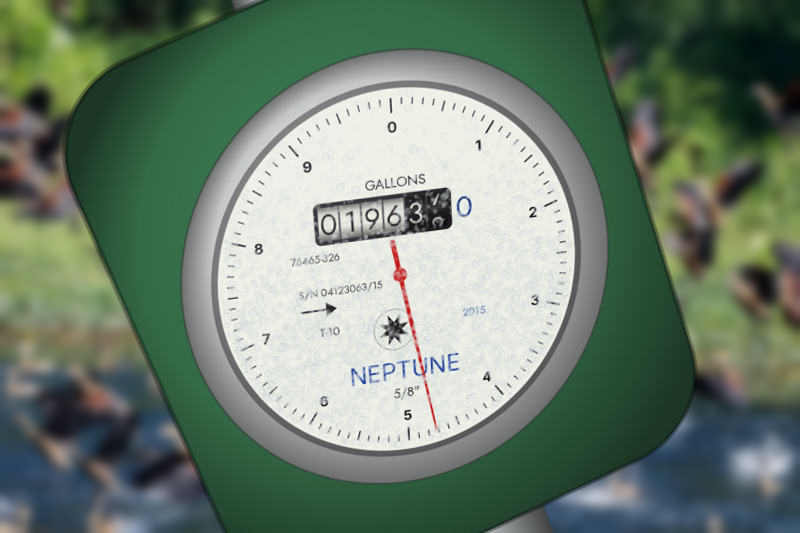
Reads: 196374.7 (gal)
